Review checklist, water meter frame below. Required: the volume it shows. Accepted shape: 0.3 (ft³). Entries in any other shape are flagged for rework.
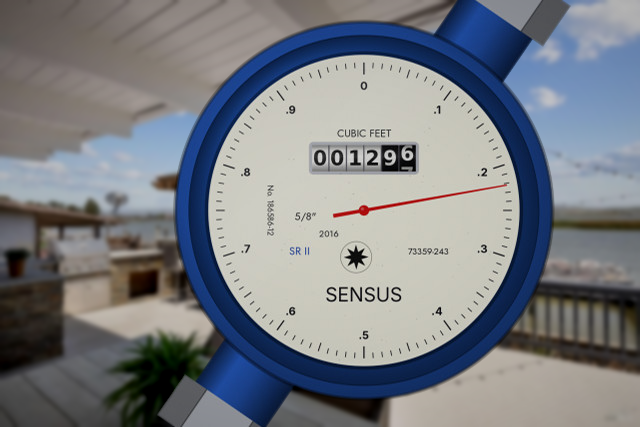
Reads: 1296.22 (ft³)
